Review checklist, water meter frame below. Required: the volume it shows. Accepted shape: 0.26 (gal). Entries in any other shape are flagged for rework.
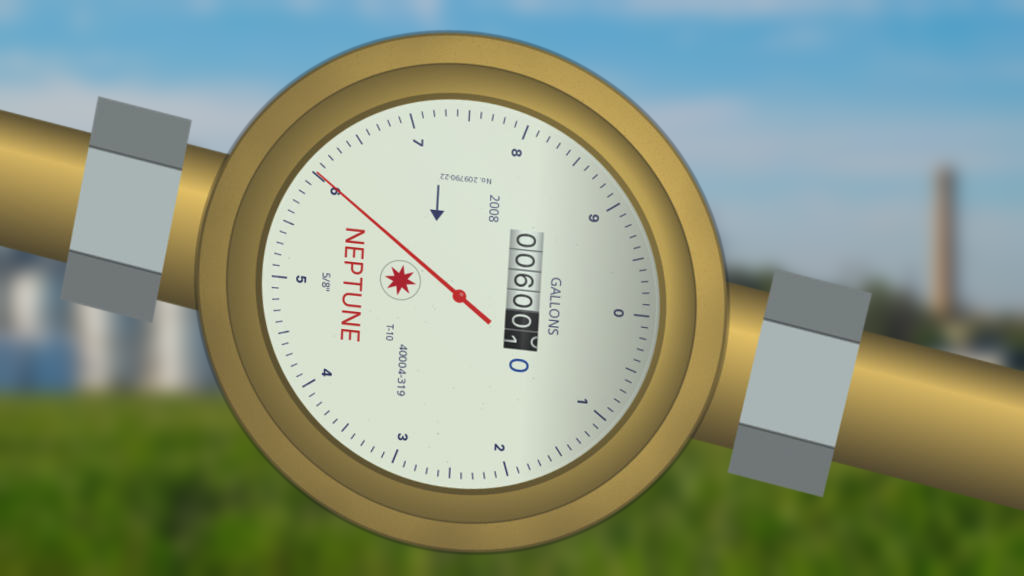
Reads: 60006.0 (gal)
